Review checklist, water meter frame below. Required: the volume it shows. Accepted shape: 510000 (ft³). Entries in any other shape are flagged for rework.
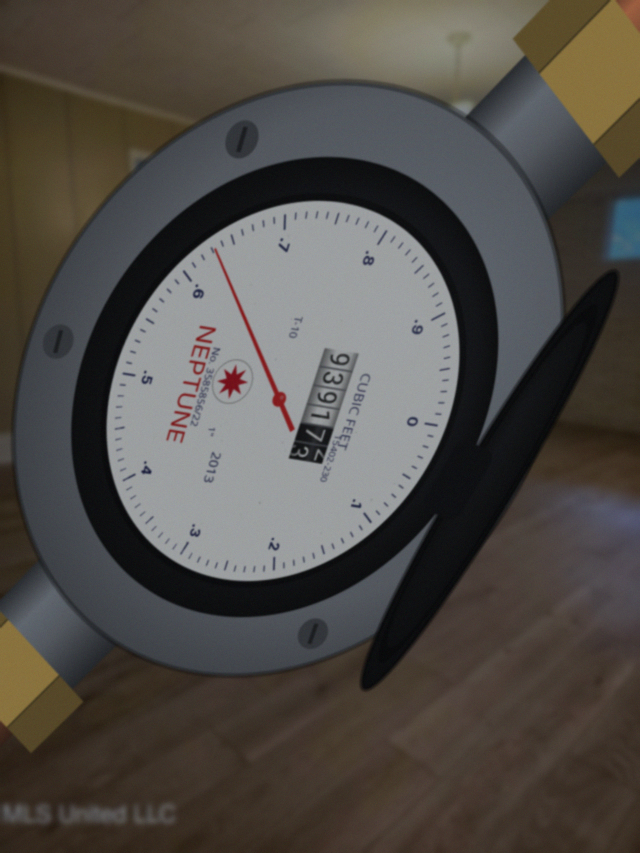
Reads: 939172.63 (ft³)
